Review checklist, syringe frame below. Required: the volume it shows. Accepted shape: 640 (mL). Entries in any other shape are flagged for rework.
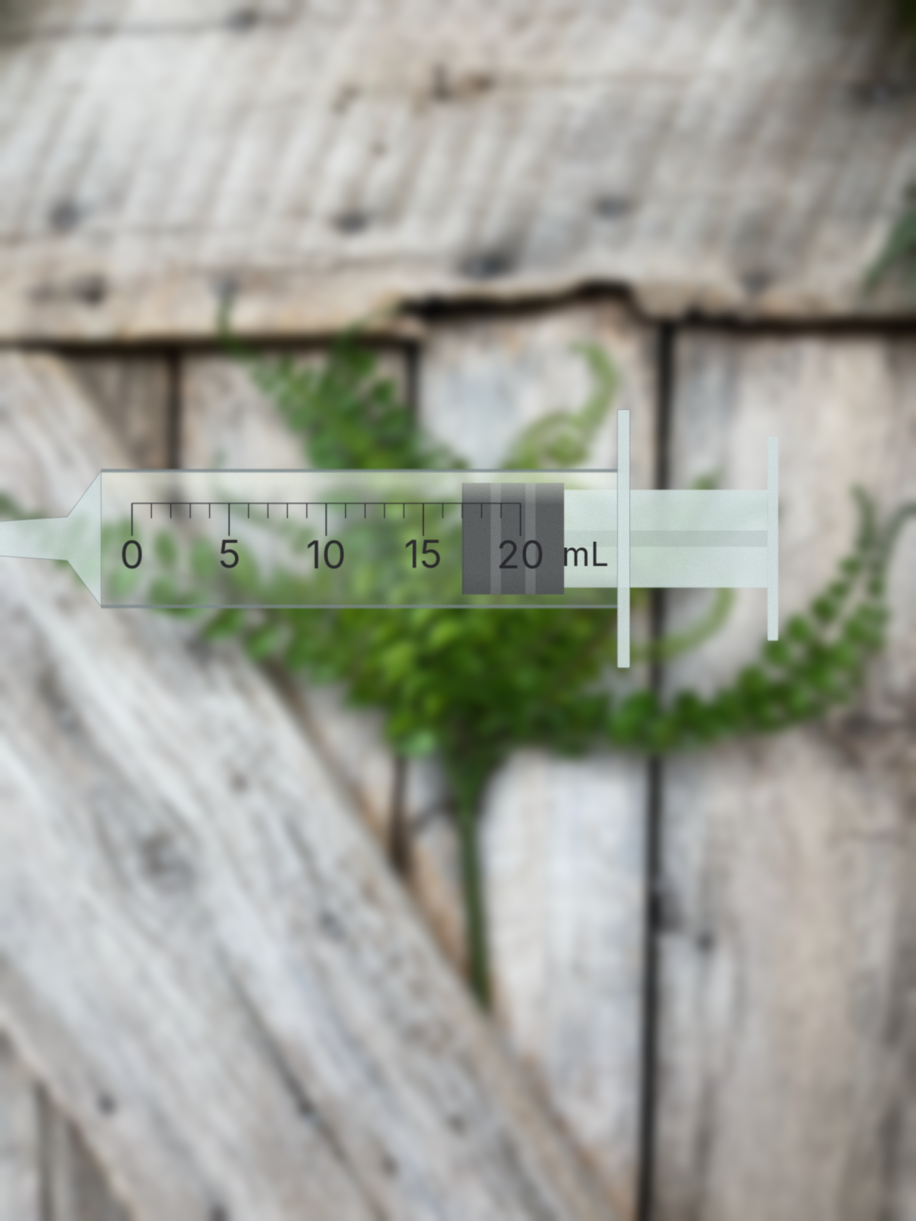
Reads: 17 (mL)
